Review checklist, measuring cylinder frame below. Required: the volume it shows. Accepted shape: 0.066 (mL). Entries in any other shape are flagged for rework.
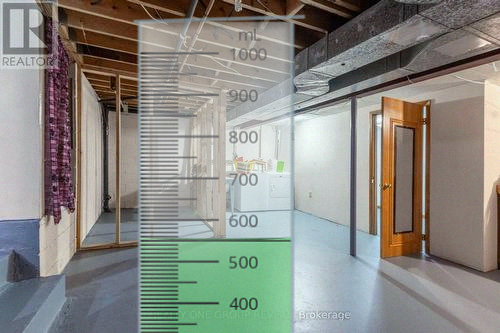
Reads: 550 (mL)
